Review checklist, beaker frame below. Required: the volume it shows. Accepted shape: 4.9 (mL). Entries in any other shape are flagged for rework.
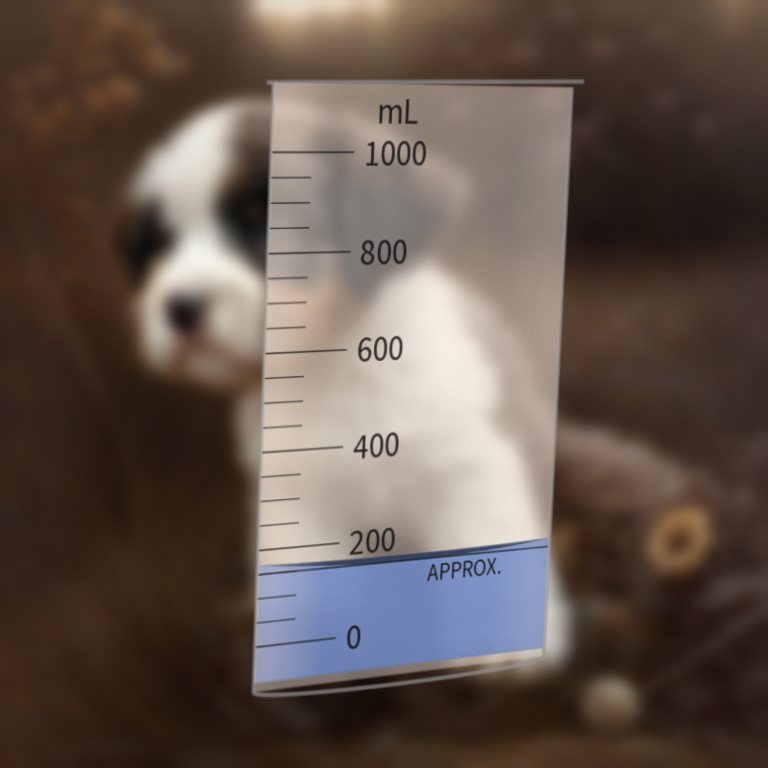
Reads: 150 (mL)
